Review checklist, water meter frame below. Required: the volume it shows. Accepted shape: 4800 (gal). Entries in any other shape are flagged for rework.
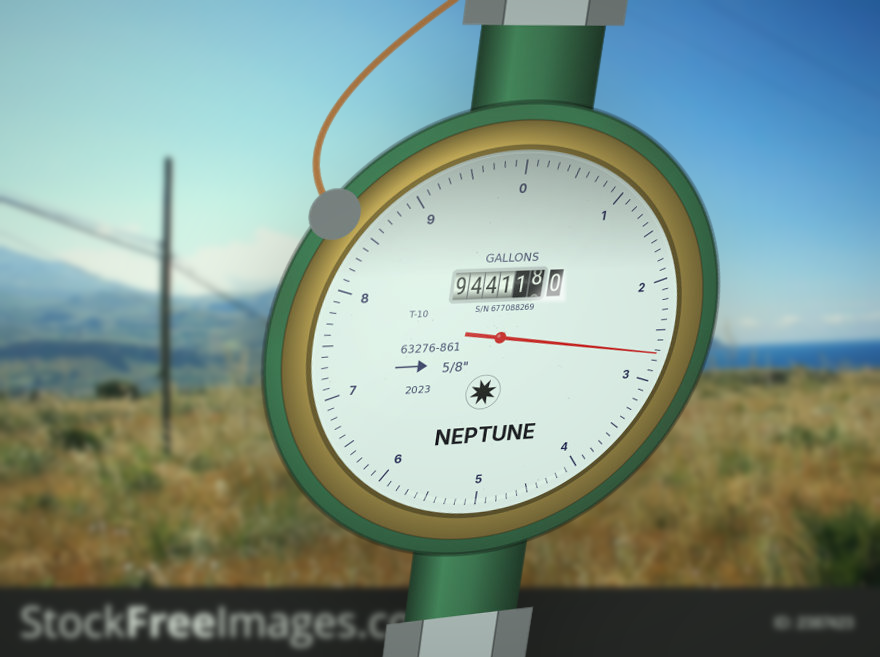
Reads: 9441182.7 (gal)
